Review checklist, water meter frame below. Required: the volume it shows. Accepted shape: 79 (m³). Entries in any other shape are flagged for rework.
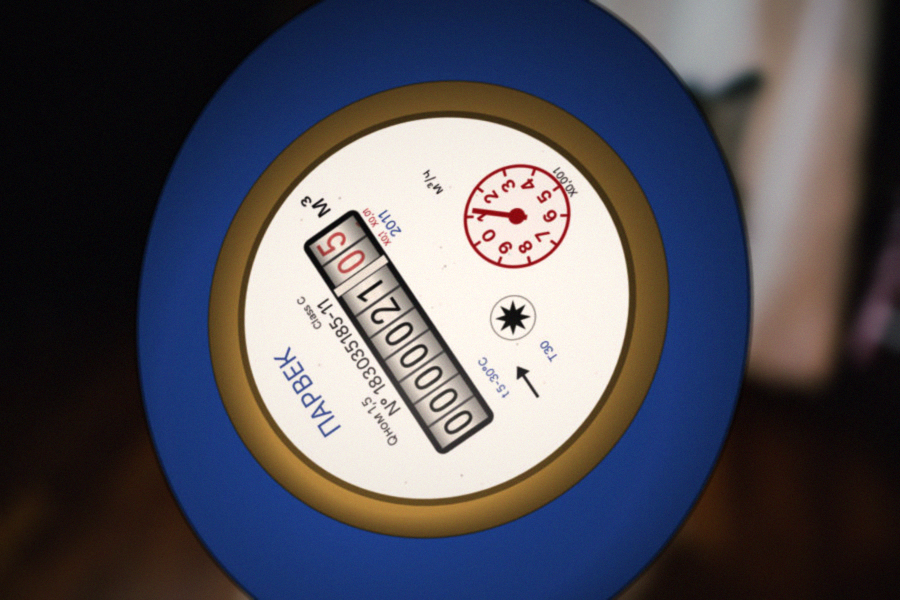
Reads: 21.051 (m³)
